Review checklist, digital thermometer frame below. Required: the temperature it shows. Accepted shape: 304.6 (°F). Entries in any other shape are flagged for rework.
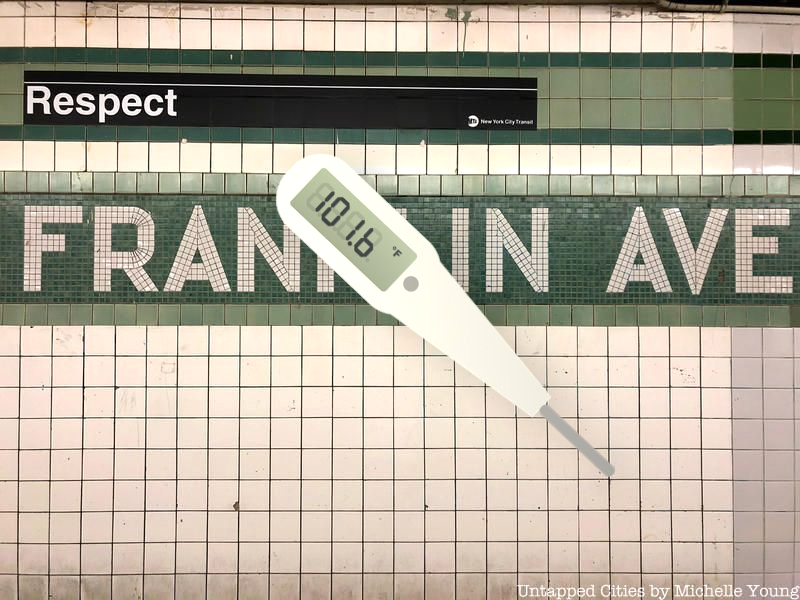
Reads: 101.6 (°F)
